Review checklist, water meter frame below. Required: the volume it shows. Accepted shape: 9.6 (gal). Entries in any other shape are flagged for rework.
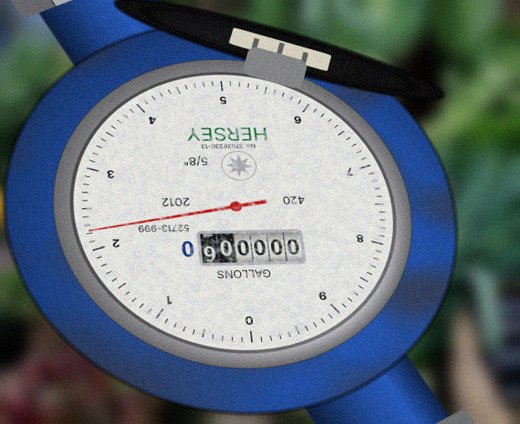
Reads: 62.2 (gal)
